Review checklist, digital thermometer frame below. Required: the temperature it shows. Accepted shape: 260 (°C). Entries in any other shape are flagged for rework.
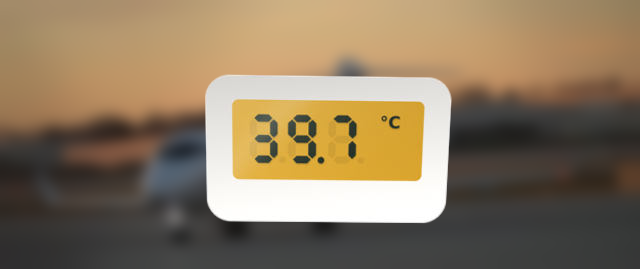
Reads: 39.7 (°C)
